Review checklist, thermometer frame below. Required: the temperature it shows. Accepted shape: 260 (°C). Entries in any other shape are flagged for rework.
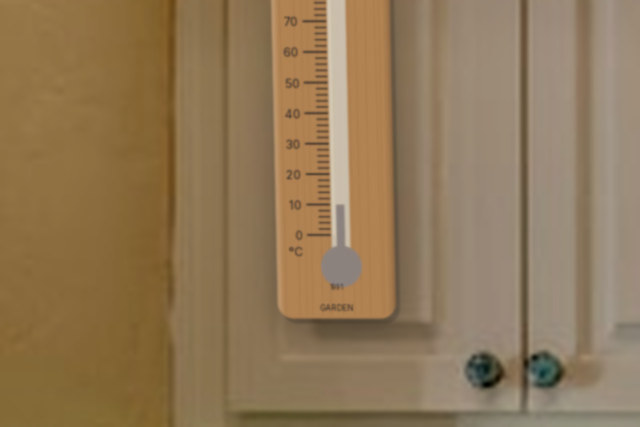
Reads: 10 (°C)
